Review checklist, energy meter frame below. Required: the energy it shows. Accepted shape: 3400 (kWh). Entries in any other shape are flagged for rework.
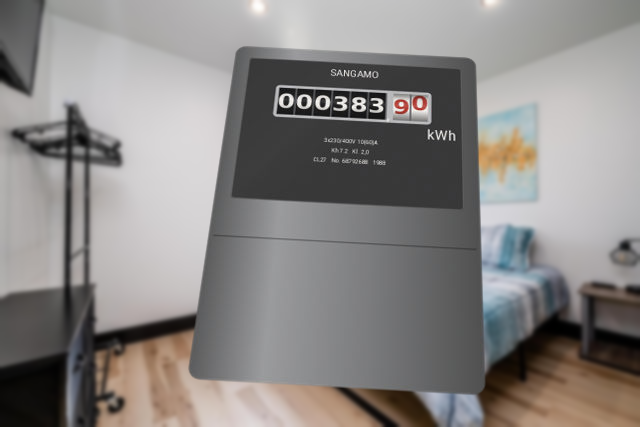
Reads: 383.90 (kWh)
